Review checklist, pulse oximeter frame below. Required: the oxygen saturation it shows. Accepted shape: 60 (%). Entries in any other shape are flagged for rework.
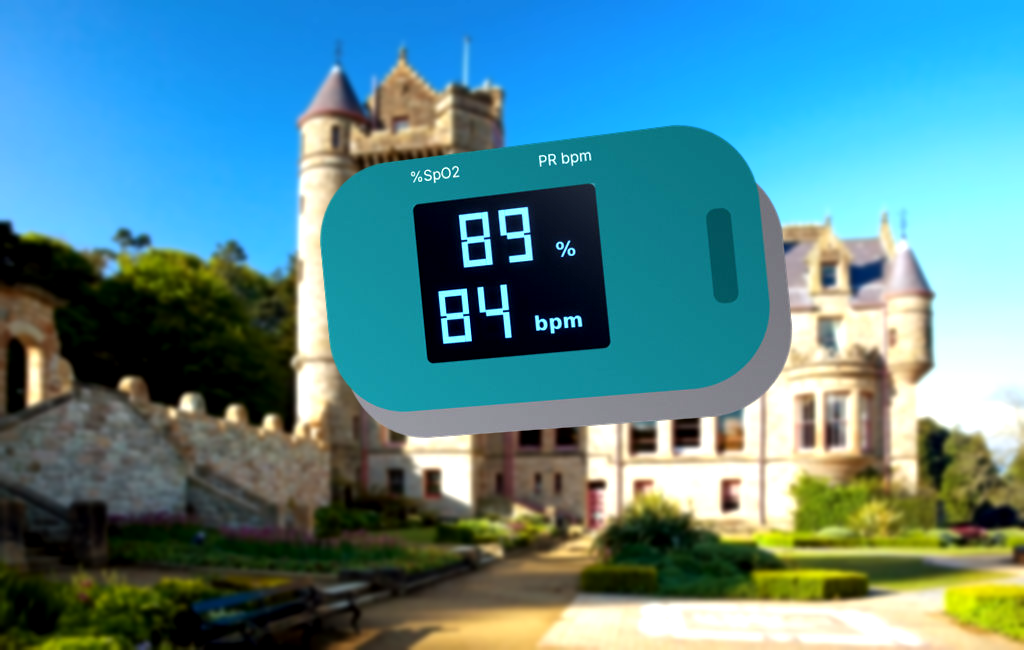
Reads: 89 (%)
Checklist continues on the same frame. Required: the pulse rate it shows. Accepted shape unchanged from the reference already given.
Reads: 84 (bpm)
